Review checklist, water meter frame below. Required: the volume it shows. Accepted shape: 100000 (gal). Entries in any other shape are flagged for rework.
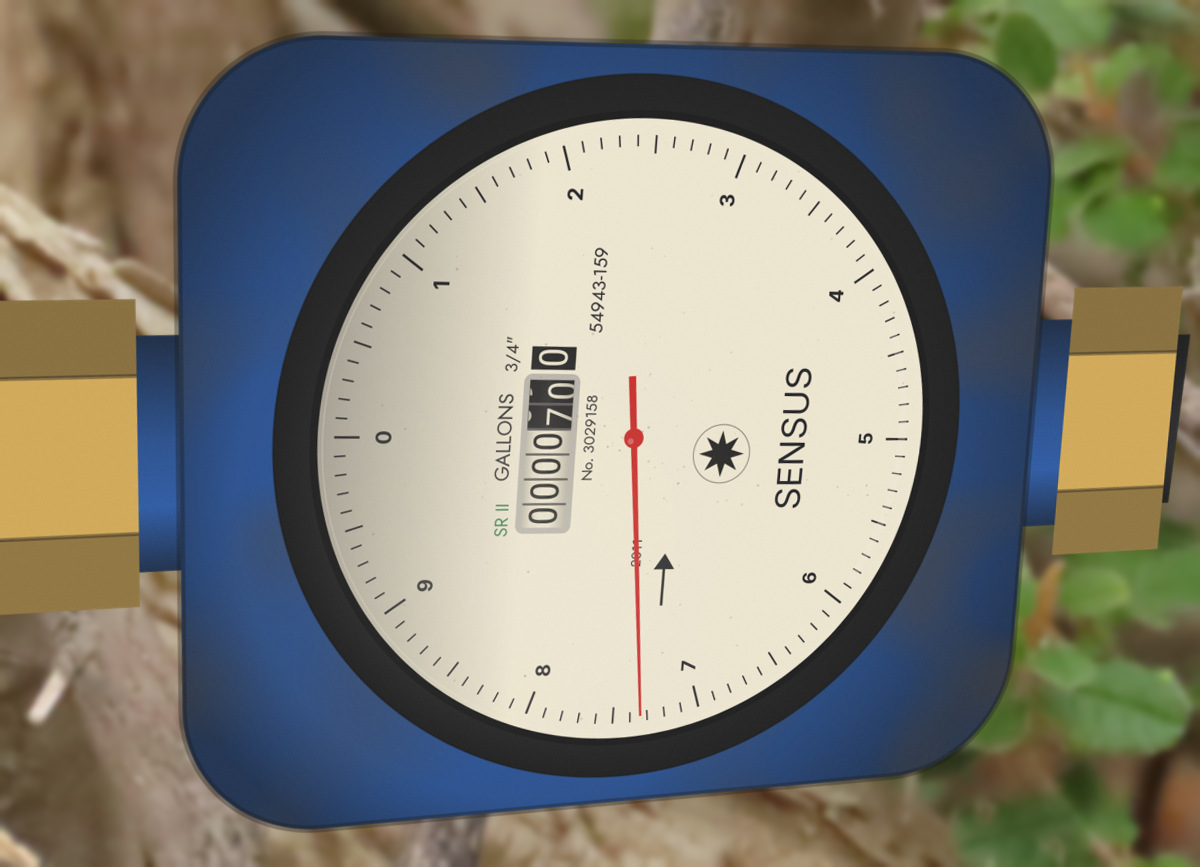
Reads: 697.3 (gal)
